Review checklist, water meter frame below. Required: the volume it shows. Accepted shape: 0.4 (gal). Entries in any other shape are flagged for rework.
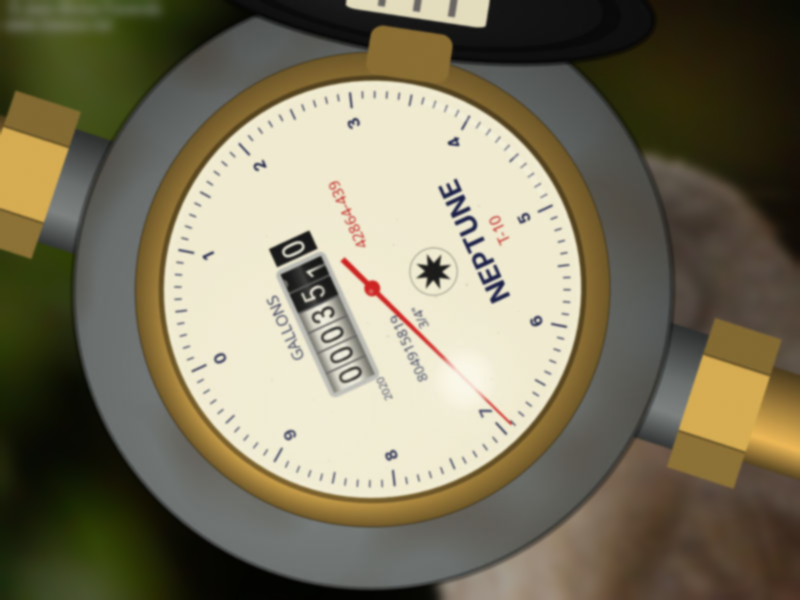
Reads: 3506.9 (gal)
